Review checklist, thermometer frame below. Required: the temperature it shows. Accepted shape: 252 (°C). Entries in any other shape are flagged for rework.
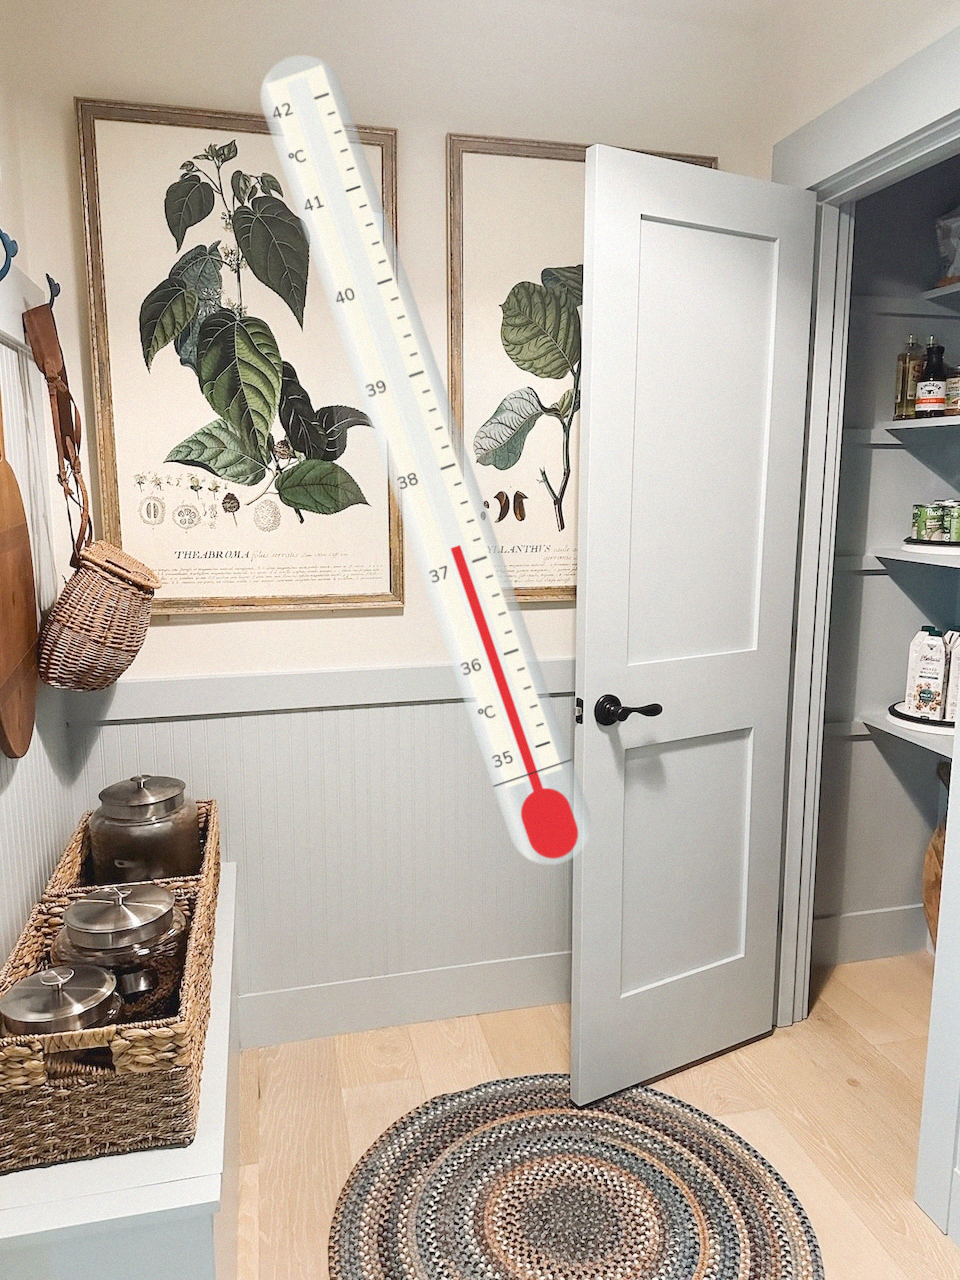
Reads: 37.2 (°C)
